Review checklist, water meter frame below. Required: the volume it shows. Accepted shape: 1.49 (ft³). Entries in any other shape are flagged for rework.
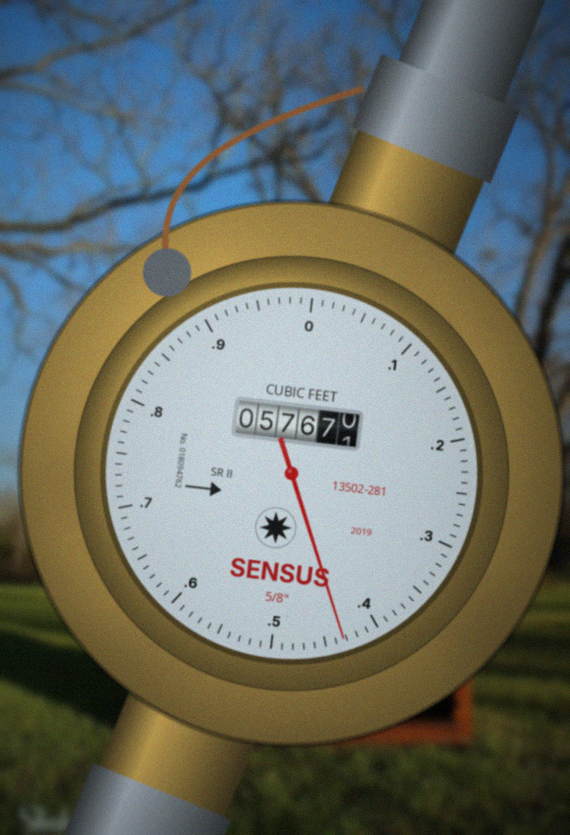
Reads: 57670.43 (ft³)
